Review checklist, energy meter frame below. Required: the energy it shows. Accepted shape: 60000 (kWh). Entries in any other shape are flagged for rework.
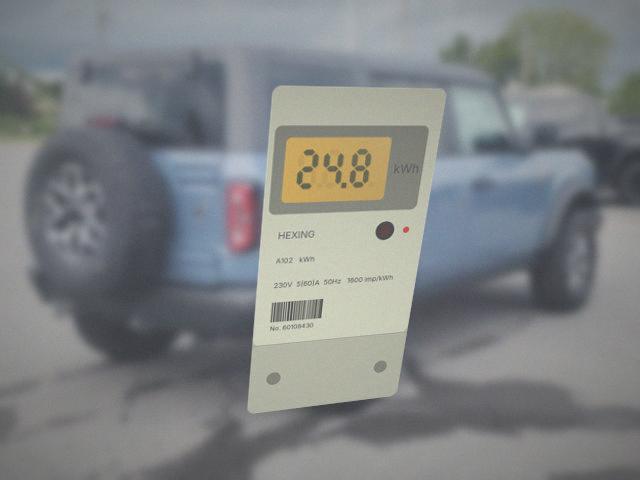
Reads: 24.8 (kWh)
